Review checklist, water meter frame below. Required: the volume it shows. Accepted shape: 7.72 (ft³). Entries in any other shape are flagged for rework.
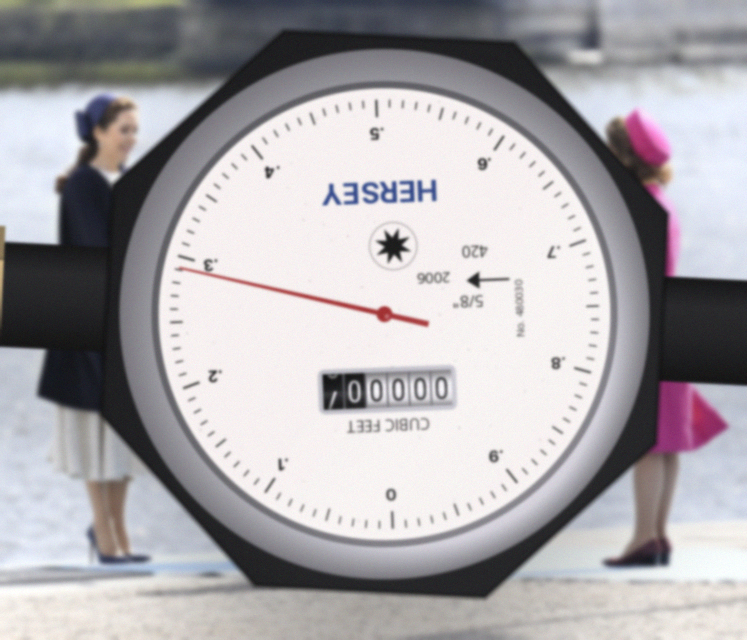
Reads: 7.29 (ft³)
